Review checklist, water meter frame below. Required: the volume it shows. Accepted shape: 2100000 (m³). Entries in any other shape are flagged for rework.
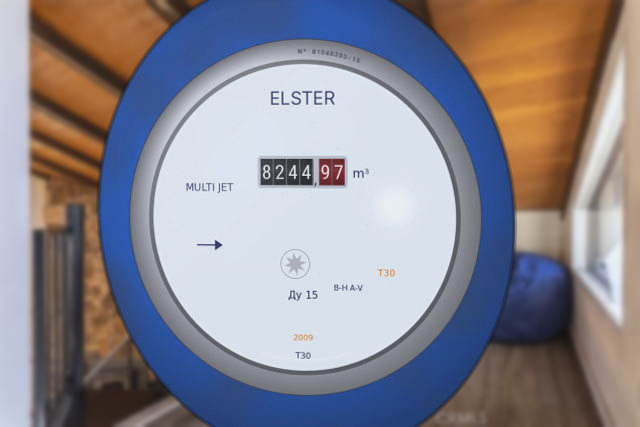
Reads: 8244.97 (m³)
